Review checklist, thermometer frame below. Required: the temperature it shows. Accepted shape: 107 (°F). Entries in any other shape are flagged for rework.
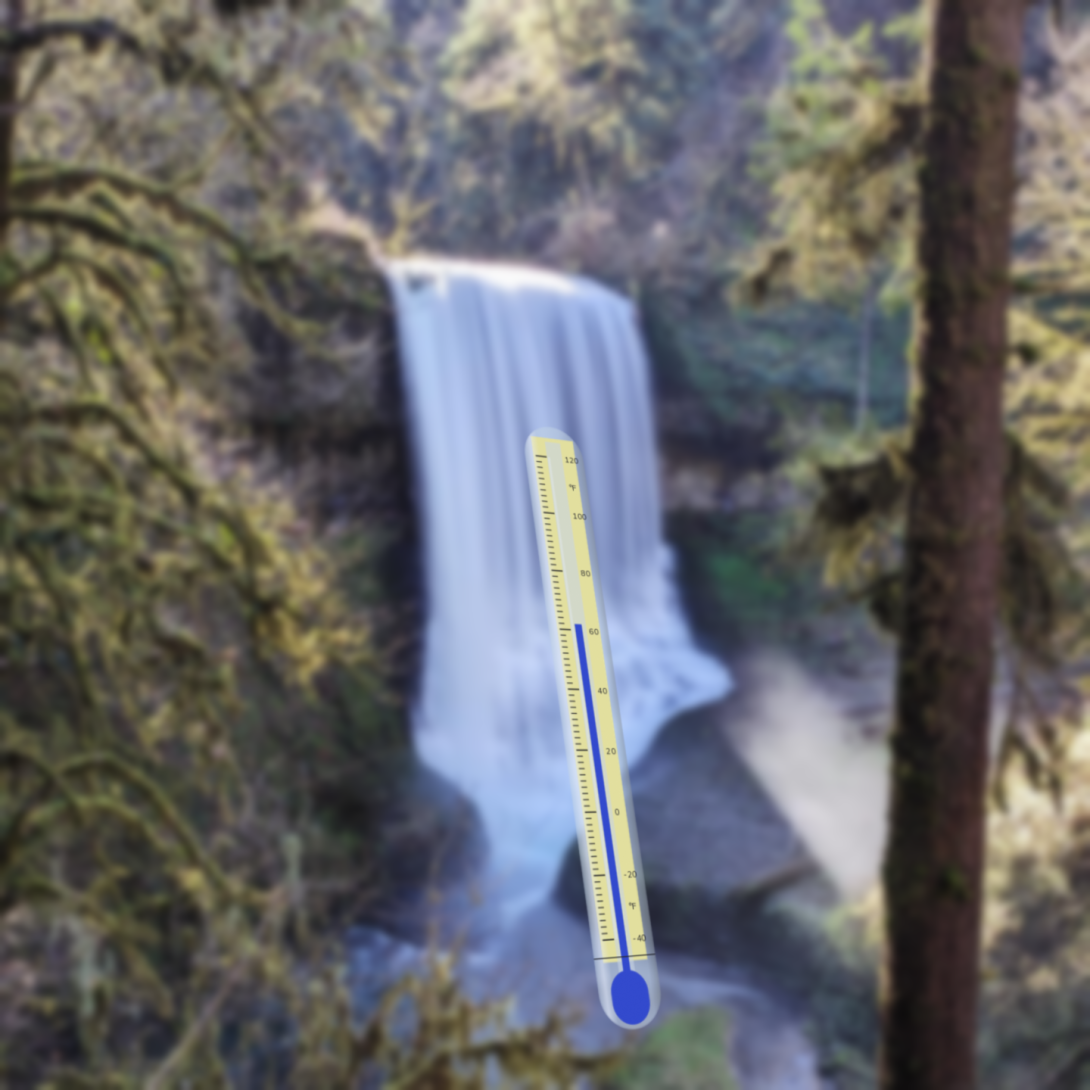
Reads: 62 (°F)
